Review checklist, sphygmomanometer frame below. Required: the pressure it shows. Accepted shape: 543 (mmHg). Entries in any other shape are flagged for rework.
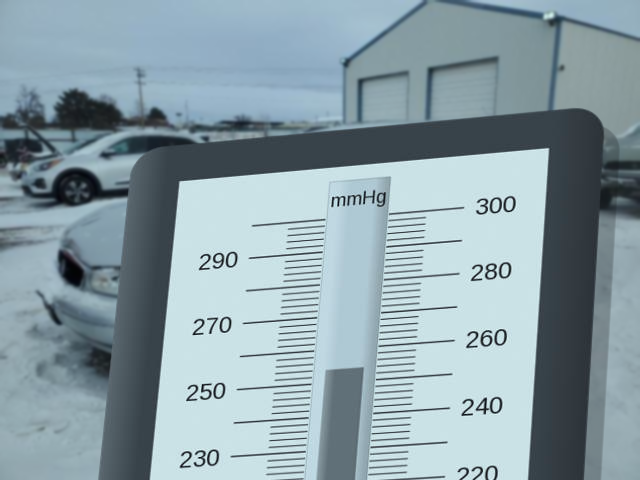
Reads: 254 (mmHg)
